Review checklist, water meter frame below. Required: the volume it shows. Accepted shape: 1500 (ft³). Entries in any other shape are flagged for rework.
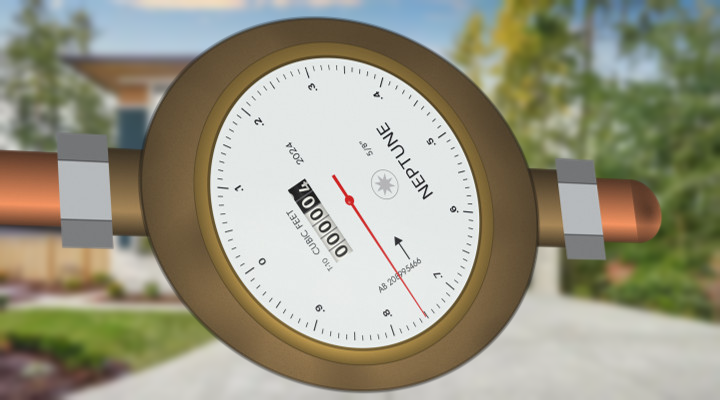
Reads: 3.75 (ft³)
